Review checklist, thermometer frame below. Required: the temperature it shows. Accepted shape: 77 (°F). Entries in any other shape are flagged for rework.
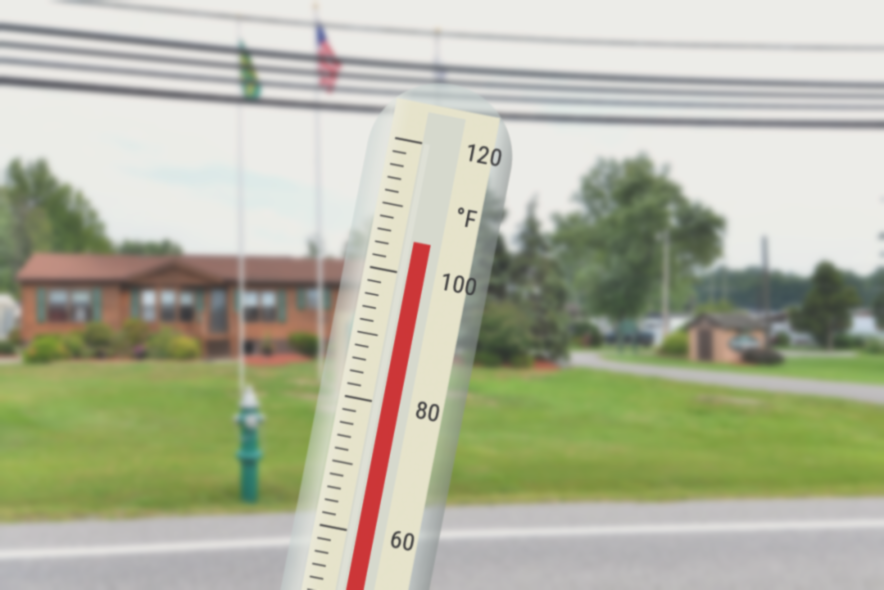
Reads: 105 (°F)
